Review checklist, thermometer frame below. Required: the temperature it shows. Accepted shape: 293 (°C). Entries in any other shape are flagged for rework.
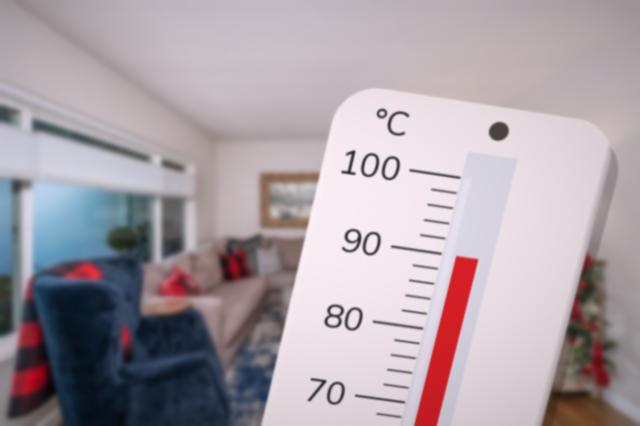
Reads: 90 (°C)
